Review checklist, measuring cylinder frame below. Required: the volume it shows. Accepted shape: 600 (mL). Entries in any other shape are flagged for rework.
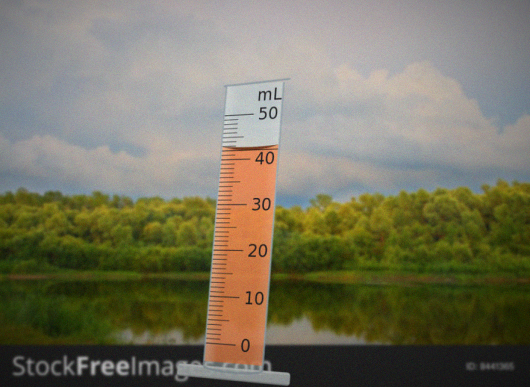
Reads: 42 (mL)
